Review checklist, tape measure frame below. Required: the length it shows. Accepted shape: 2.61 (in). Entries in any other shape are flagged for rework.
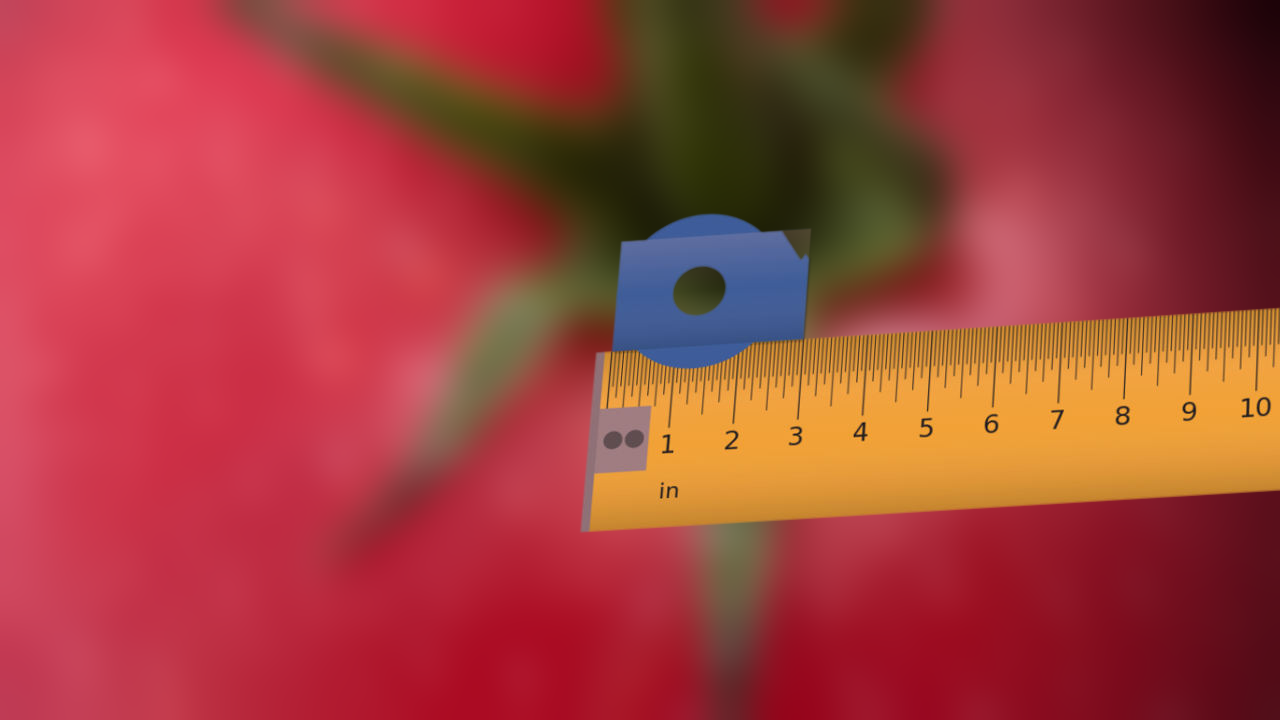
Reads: 3 (in)
